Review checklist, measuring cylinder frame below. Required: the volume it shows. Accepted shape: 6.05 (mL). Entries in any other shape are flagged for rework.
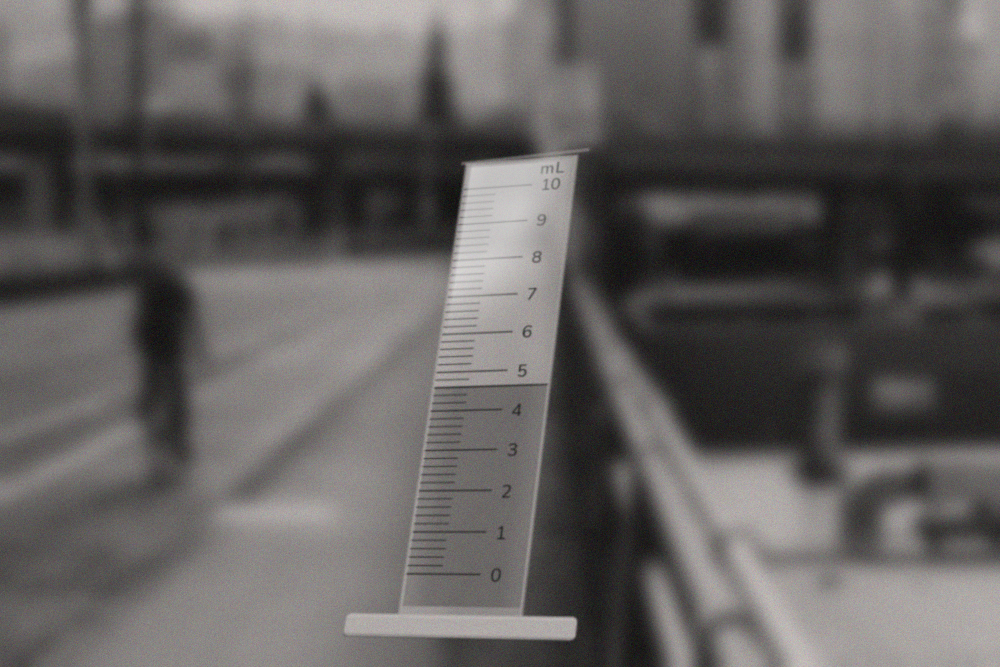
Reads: 4.6 (mL)
